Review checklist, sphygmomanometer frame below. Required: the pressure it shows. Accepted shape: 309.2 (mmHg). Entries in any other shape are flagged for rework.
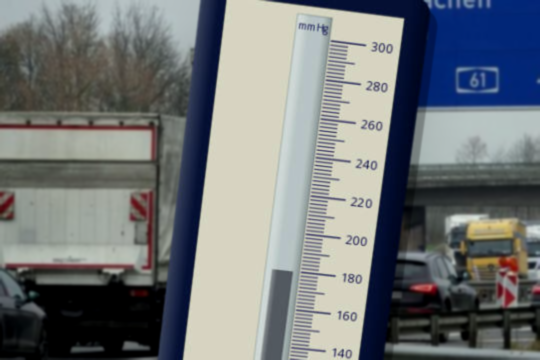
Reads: 180 (mmHg)
